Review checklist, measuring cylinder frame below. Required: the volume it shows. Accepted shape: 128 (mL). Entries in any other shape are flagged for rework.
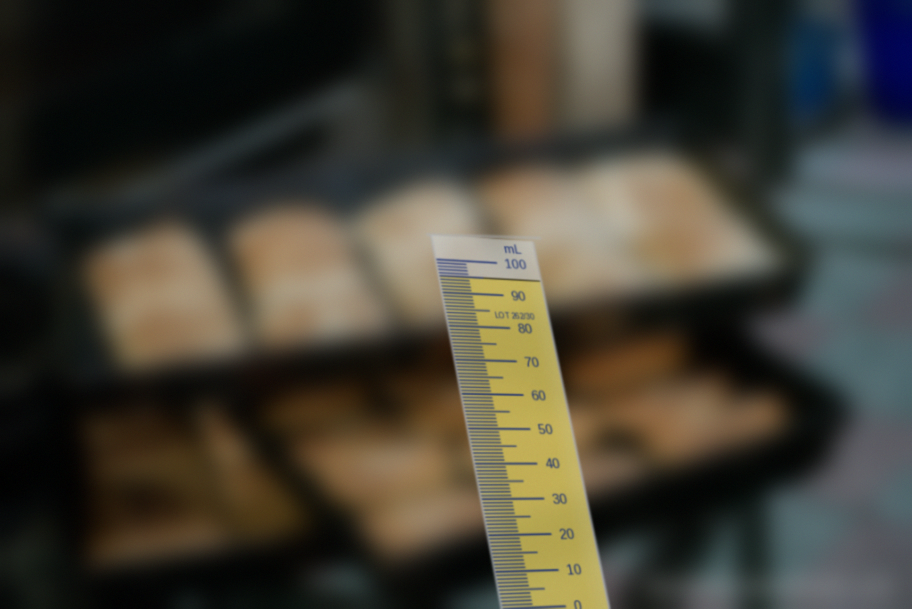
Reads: 95 (mL)
